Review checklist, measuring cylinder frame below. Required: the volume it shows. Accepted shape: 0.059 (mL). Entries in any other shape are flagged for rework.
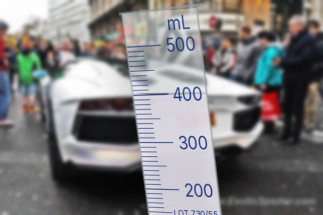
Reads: 400 (mL)
